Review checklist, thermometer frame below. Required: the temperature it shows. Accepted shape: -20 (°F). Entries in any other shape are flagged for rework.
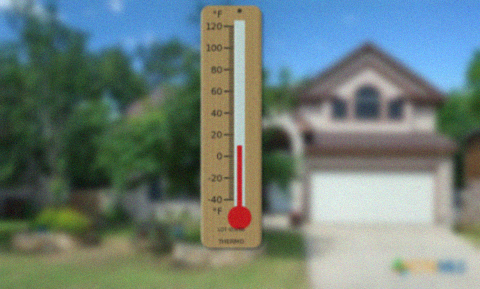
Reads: 10 (°F)
